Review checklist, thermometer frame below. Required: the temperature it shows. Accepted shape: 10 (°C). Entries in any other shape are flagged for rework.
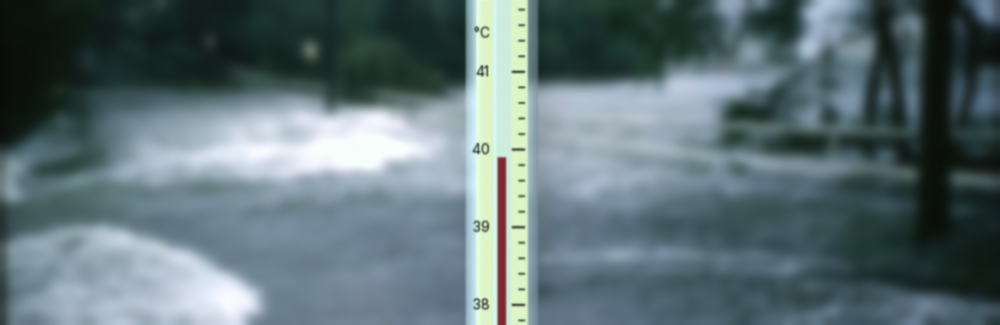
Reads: 39.9 (°C)
